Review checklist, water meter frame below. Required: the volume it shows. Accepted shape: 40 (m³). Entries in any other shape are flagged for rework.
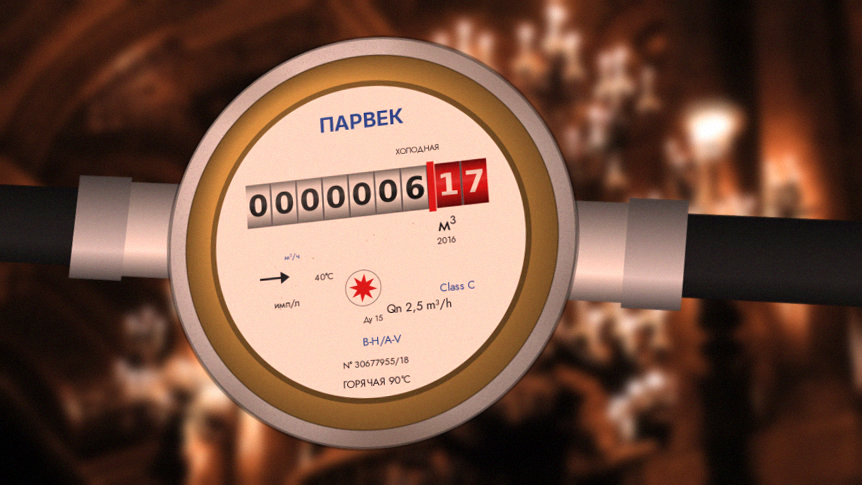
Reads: 6.17 (m³)
